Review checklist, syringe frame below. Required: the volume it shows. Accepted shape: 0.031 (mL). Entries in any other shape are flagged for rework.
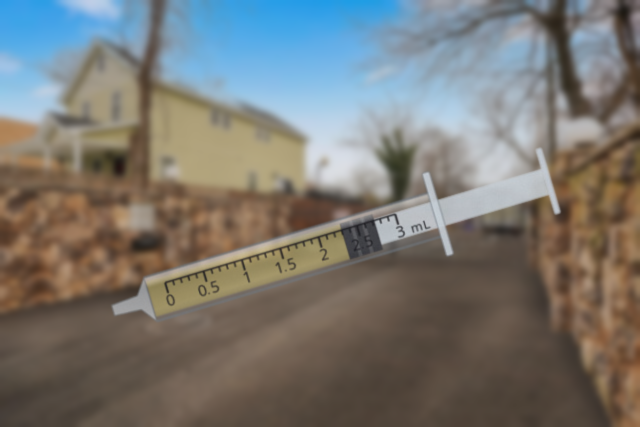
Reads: 2.3 (mL)
